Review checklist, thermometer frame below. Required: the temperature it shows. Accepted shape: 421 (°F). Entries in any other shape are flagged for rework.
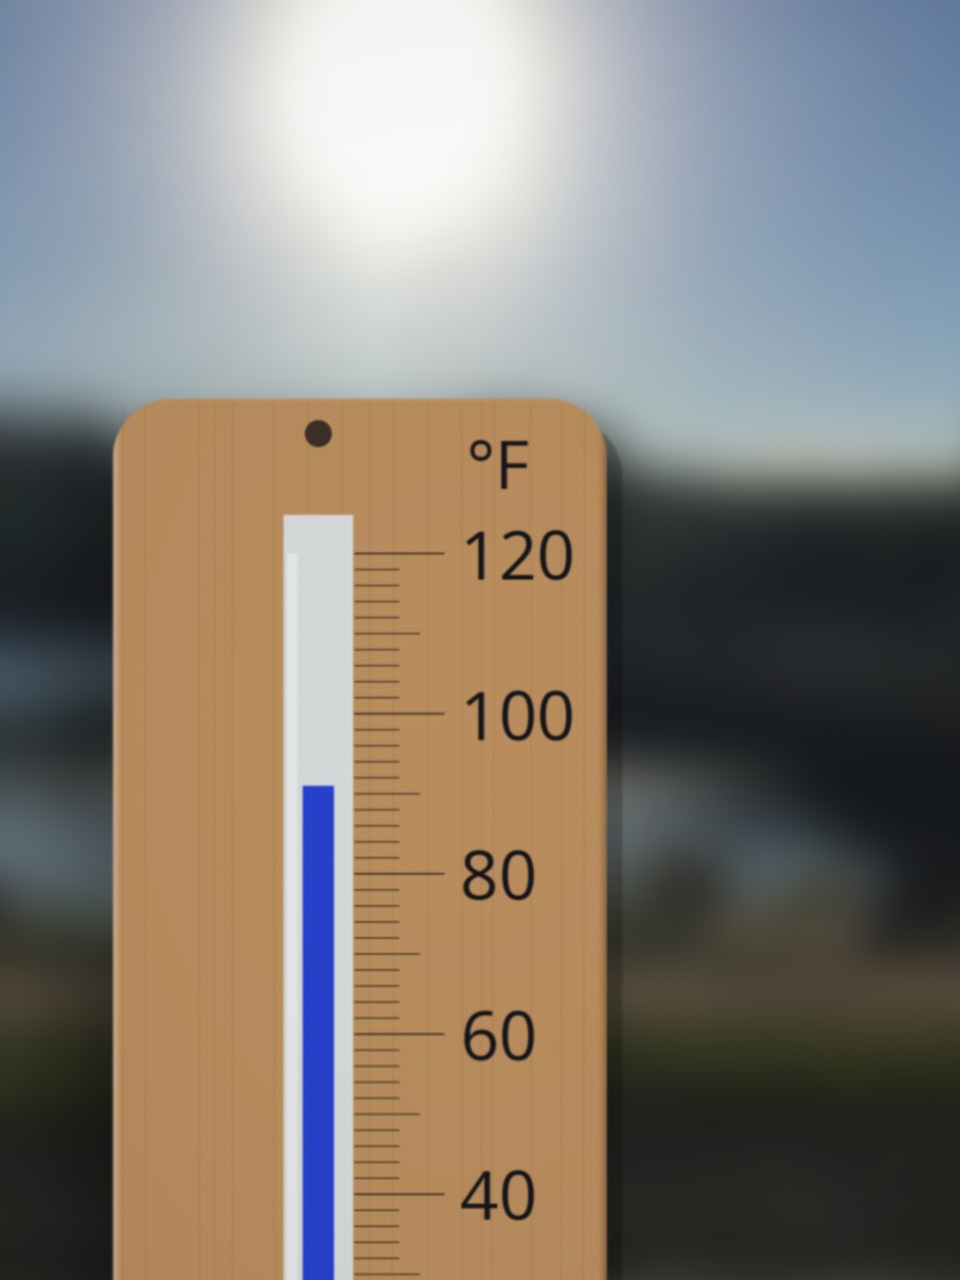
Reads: 91 (°F)
